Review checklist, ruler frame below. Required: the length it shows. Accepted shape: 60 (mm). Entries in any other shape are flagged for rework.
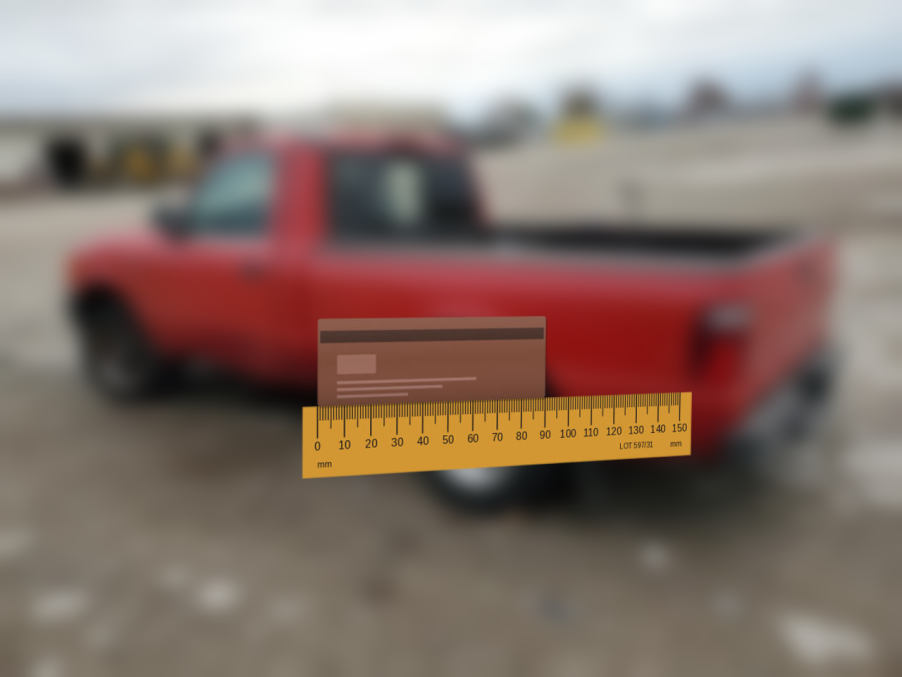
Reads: 90 (mm)
